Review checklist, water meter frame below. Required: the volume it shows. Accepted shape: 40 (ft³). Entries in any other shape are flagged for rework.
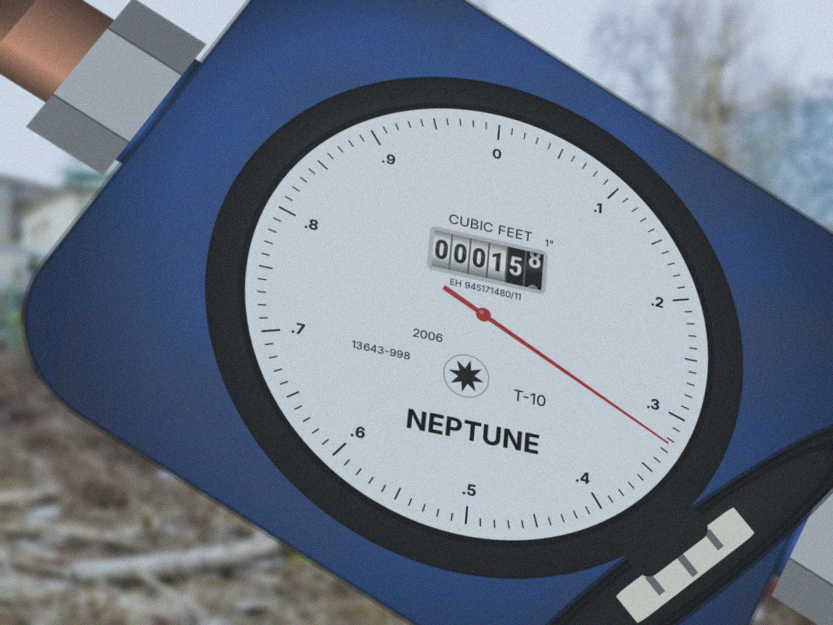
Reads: 158.32 (ft³)
